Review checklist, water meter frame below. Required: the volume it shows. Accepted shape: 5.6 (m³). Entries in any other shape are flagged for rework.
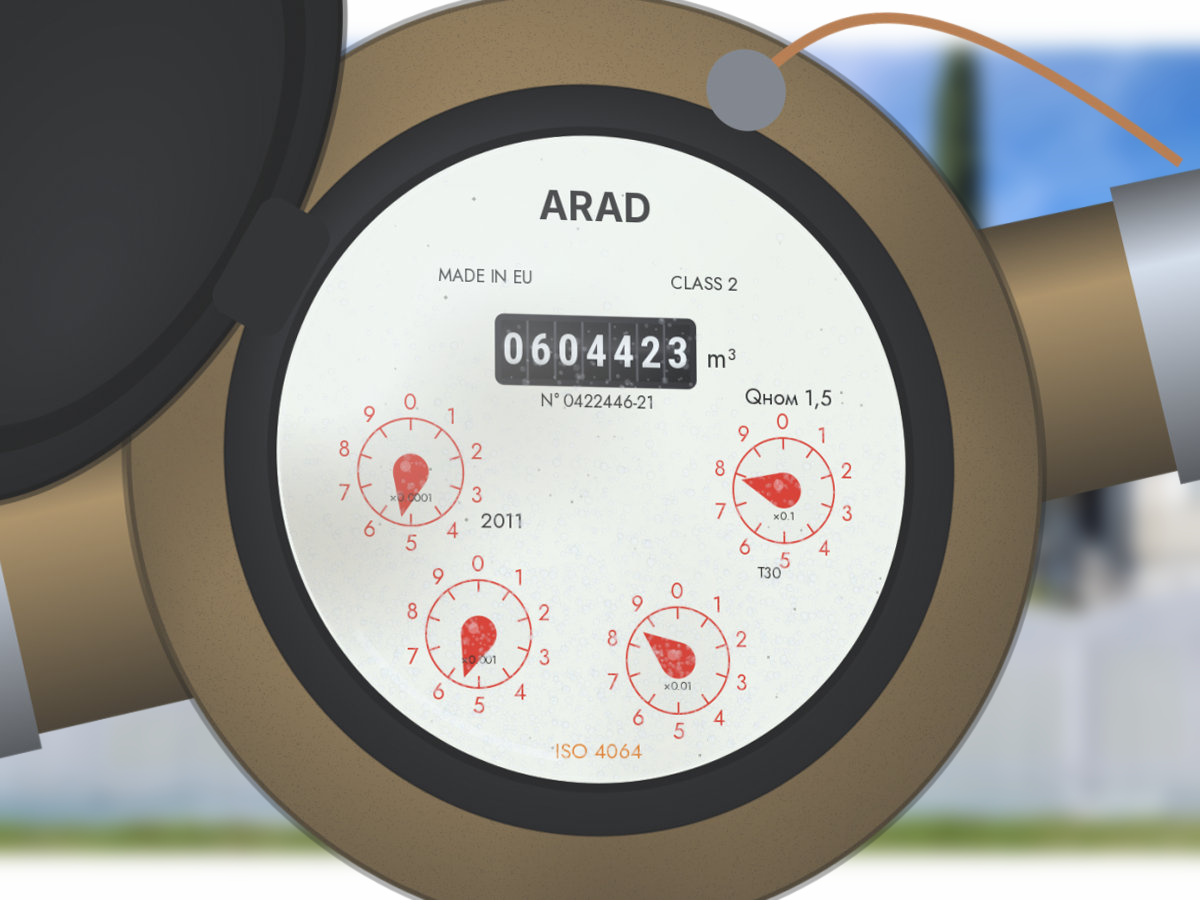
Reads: 604423.7855 (m³)
